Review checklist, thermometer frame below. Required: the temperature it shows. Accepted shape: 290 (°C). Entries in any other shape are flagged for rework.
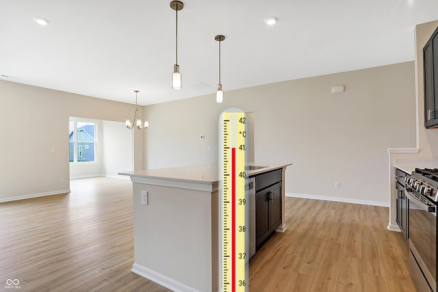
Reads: 41 (°C)
